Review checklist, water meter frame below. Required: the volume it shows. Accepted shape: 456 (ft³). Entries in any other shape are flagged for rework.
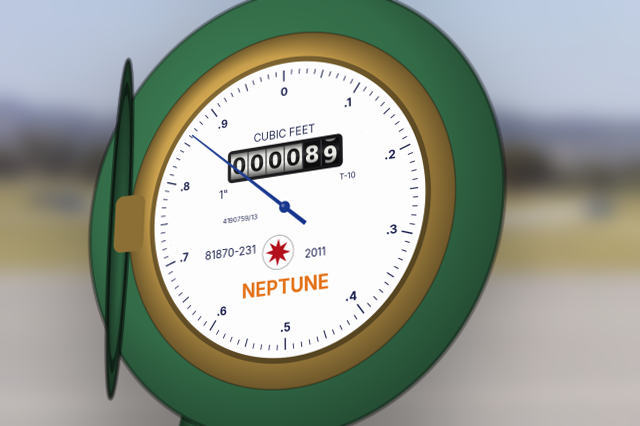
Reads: 88.86 (ft³)
